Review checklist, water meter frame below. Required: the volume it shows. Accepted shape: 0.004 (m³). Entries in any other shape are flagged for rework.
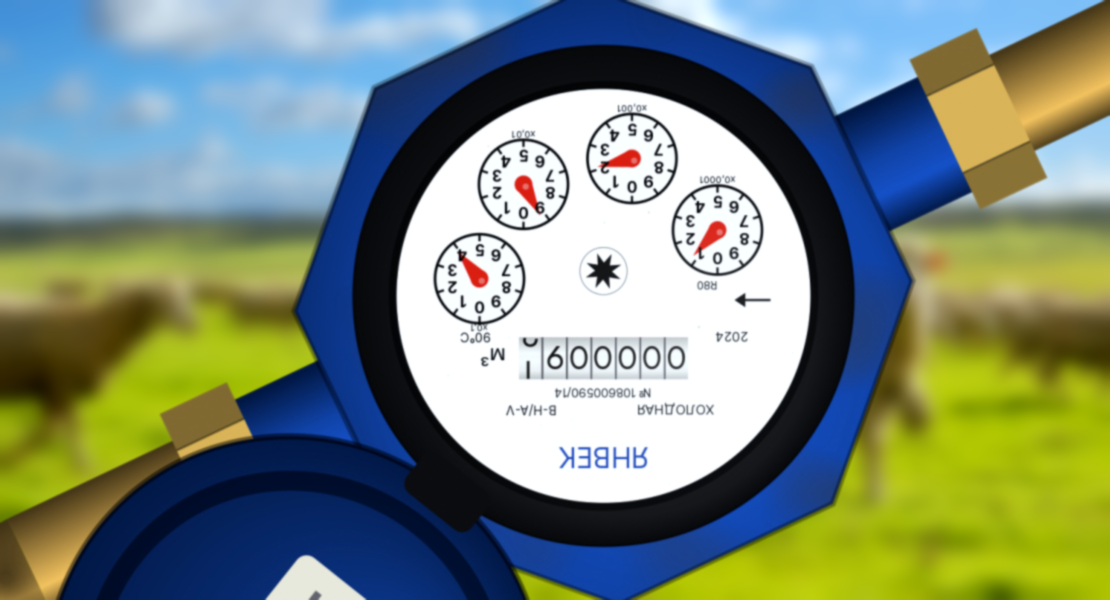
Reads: 91.3921 (m³)
